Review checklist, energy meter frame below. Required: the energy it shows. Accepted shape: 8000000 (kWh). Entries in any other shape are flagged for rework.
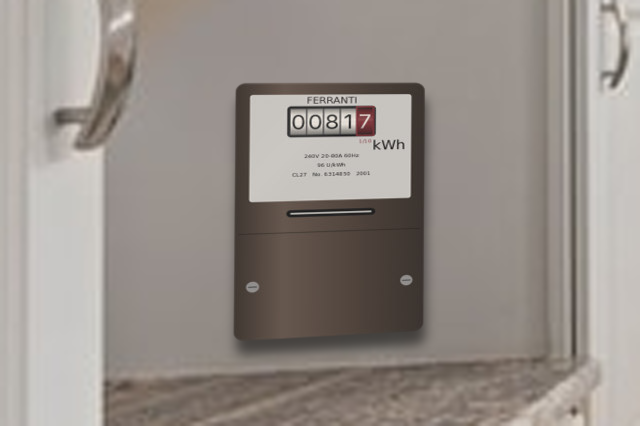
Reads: 81.7 (kWh)
